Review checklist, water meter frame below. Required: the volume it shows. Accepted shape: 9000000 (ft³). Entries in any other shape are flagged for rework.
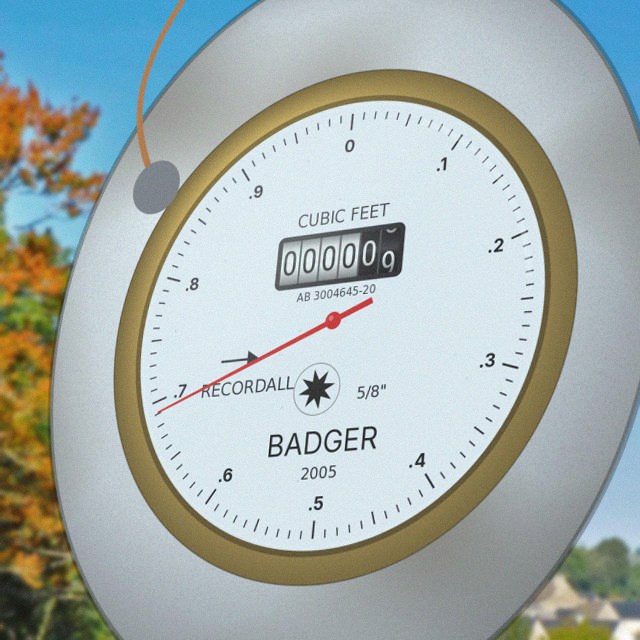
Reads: 8.69 (ft³)
